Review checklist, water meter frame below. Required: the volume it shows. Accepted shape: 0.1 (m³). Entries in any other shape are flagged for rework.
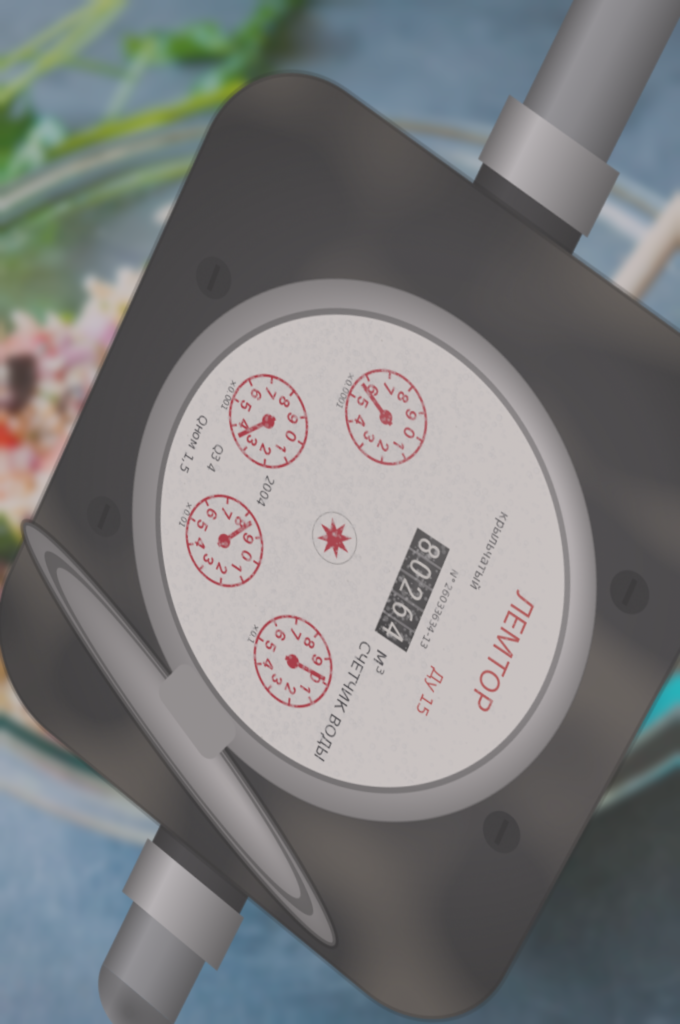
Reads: 80263.9835 (m³)
